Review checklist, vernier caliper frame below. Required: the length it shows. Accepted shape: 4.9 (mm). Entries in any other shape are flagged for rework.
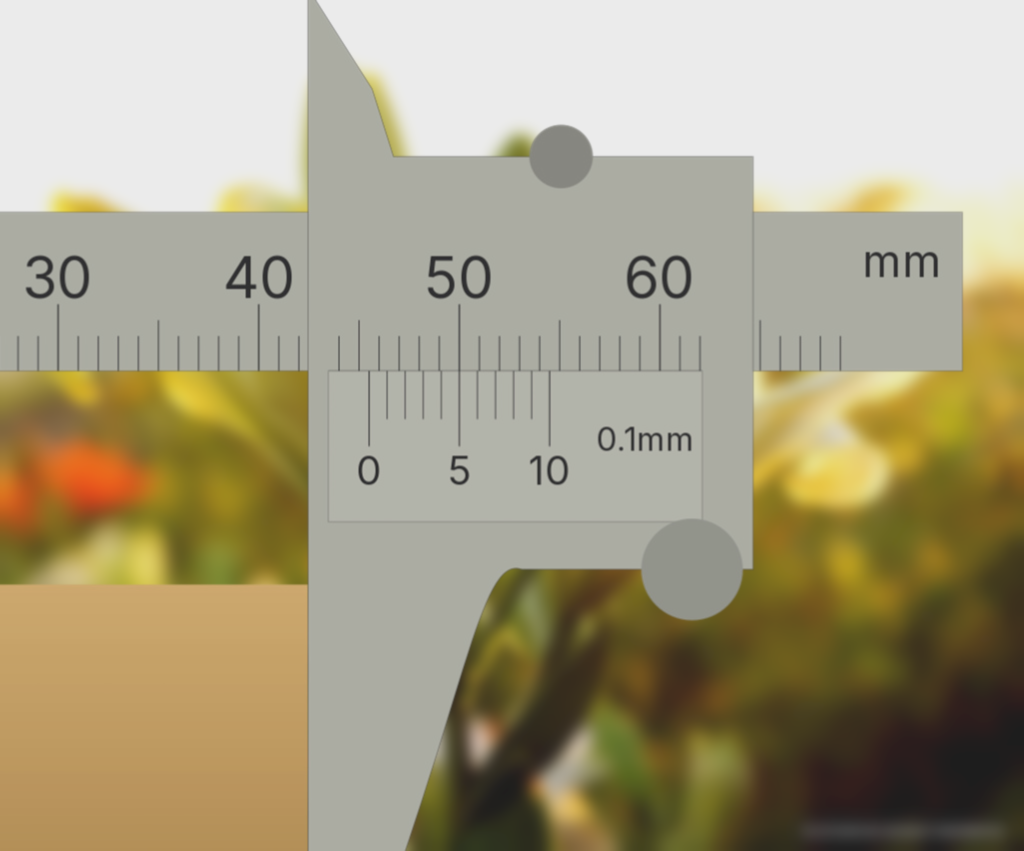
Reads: 45.5 (mm)
